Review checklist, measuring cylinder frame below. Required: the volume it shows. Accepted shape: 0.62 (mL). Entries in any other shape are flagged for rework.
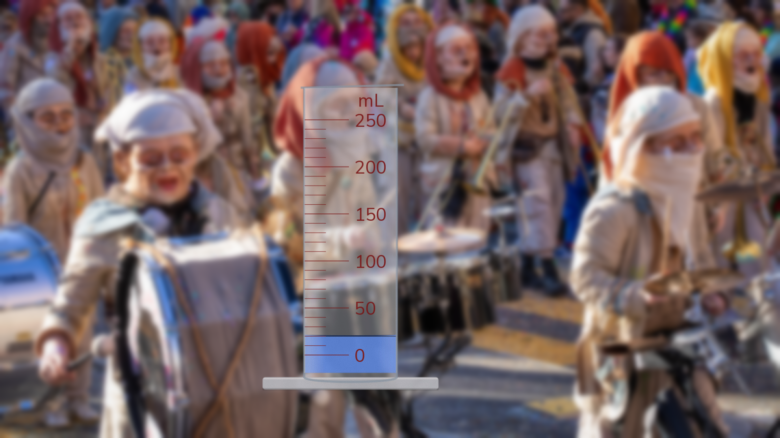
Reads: 20 (mL)
